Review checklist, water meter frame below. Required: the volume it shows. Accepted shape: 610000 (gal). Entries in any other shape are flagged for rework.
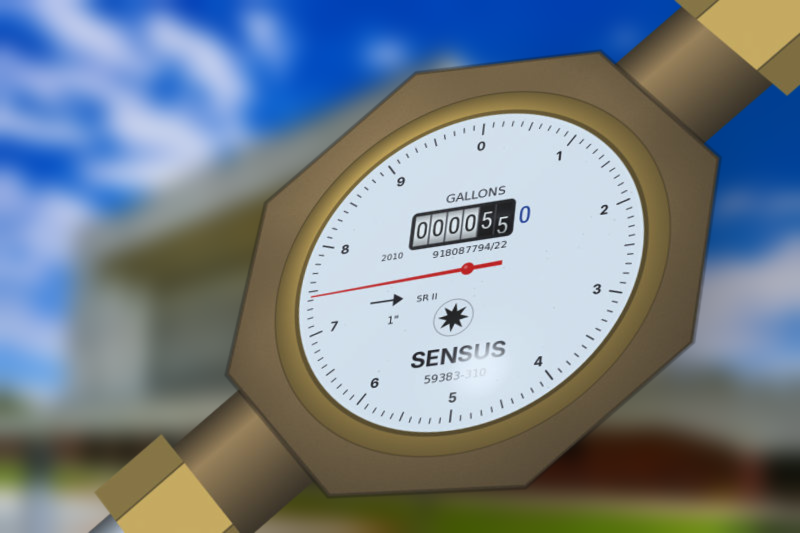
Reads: 547.4 (gal)
